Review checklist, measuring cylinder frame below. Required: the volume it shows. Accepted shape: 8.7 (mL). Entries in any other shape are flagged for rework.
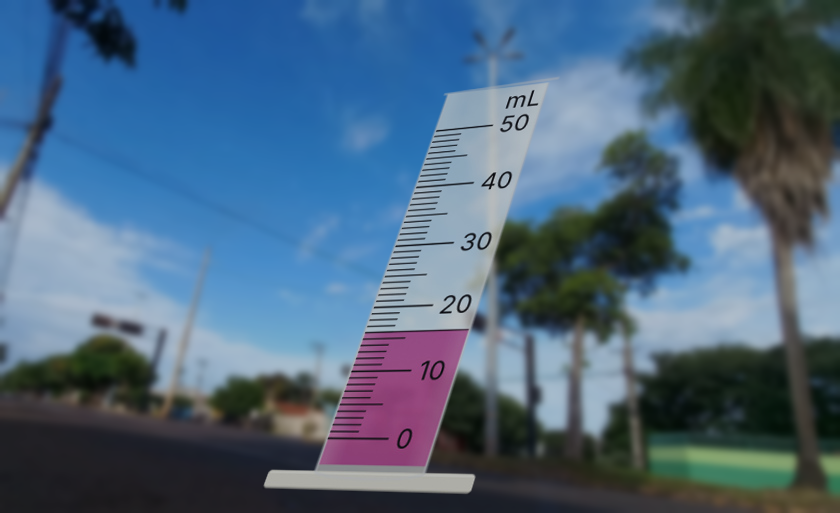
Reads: 16 (mL)
